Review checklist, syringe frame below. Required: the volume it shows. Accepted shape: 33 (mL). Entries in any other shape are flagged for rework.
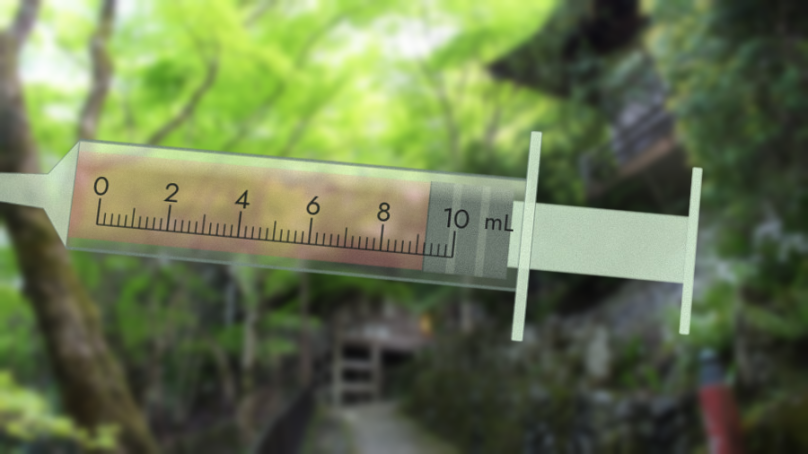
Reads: 9.2 (mL)
